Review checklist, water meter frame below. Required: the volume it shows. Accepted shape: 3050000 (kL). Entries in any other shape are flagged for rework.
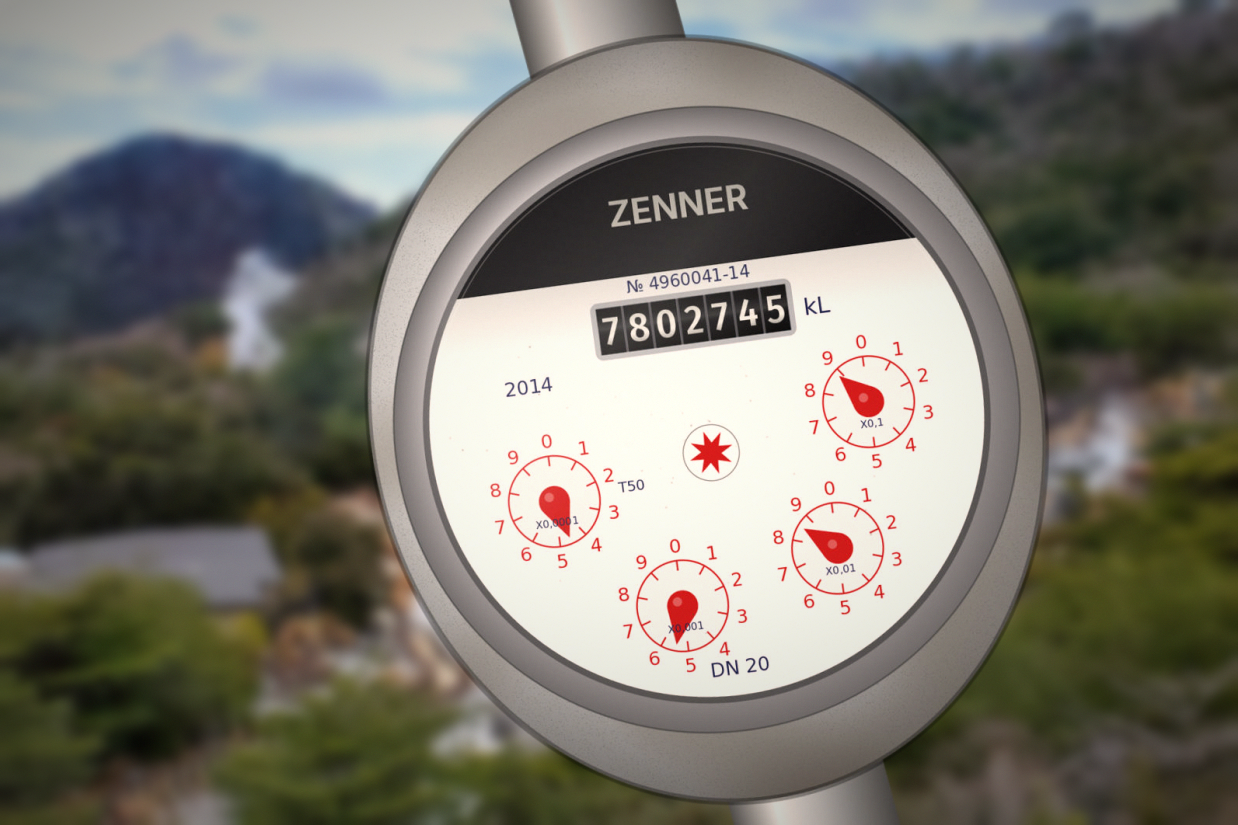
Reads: 7802745.8854 (kL)
